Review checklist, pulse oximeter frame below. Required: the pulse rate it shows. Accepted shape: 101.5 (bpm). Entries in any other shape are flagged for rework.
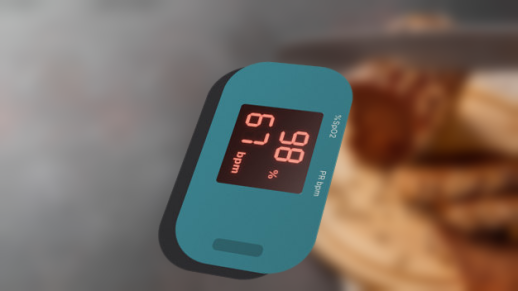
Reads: 67 (bpm)
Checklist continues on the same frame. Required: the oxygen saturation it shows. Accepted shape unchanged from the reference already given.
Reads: 98 (%)
